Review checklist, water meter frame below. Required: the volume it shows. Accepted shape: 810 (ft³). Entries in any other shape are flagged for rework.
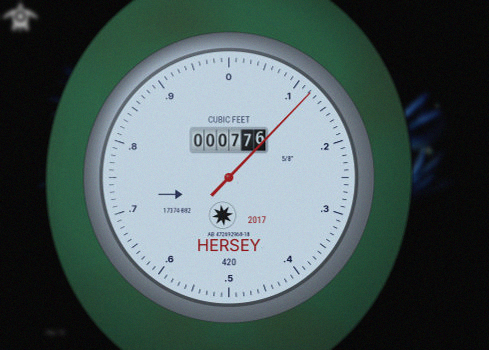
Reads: 776.12 (ft³)
